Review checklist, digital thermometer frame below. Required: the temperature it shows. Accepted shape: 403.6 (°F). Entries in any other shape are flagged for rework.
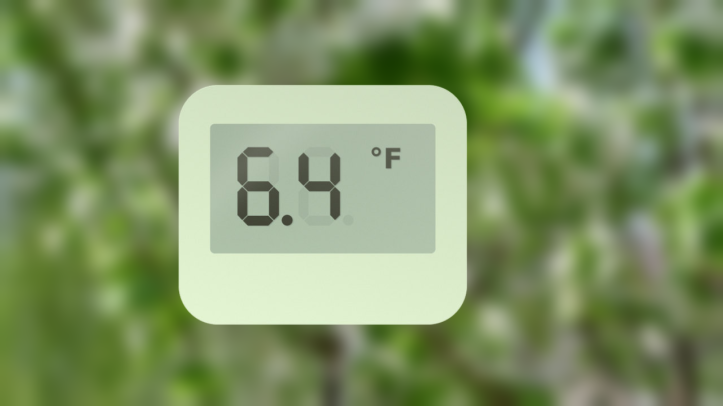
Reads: 6.4 (°F)
